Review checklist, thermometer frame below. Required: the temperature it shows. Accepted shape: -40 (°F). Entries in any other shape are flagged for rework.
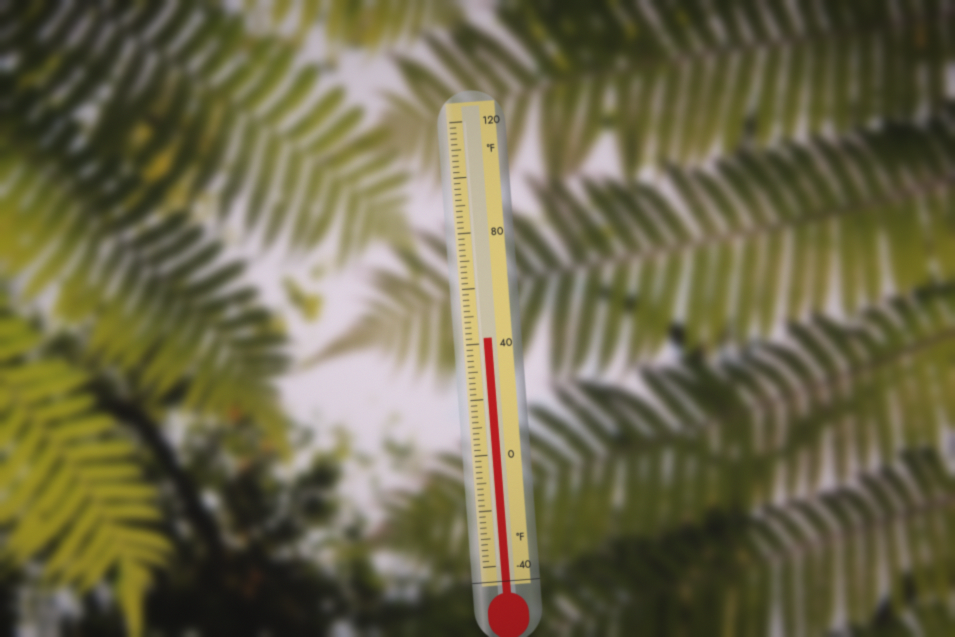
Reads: 42 (°F)
